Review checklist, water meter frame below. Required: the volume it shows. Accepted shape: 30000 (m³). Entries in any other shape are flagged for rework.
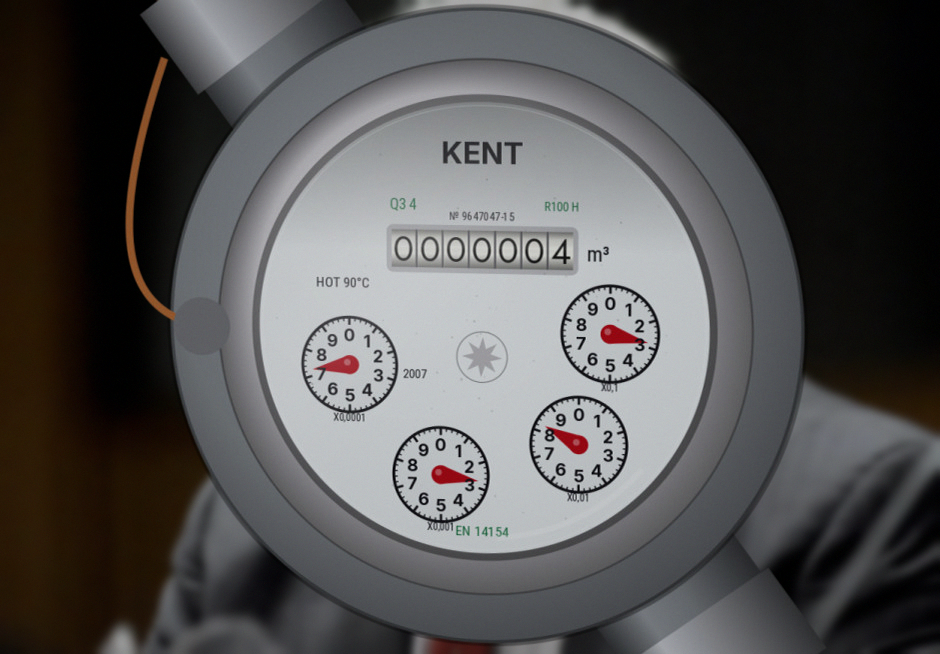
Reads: 4.2827 (m³)
